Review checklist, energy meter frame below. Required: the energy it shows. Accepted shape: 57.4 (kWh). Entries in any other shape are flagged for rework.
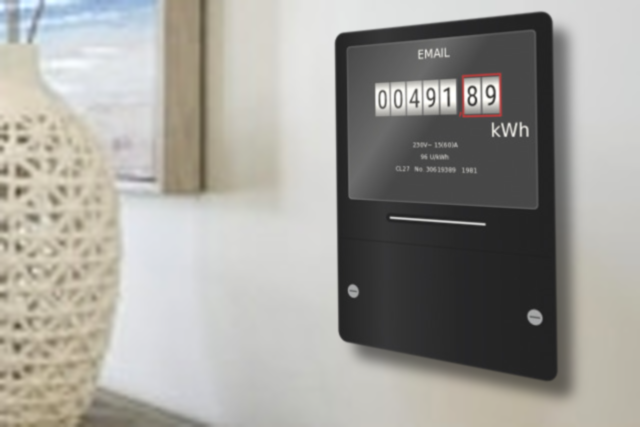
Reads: 491.89 (kWh)
